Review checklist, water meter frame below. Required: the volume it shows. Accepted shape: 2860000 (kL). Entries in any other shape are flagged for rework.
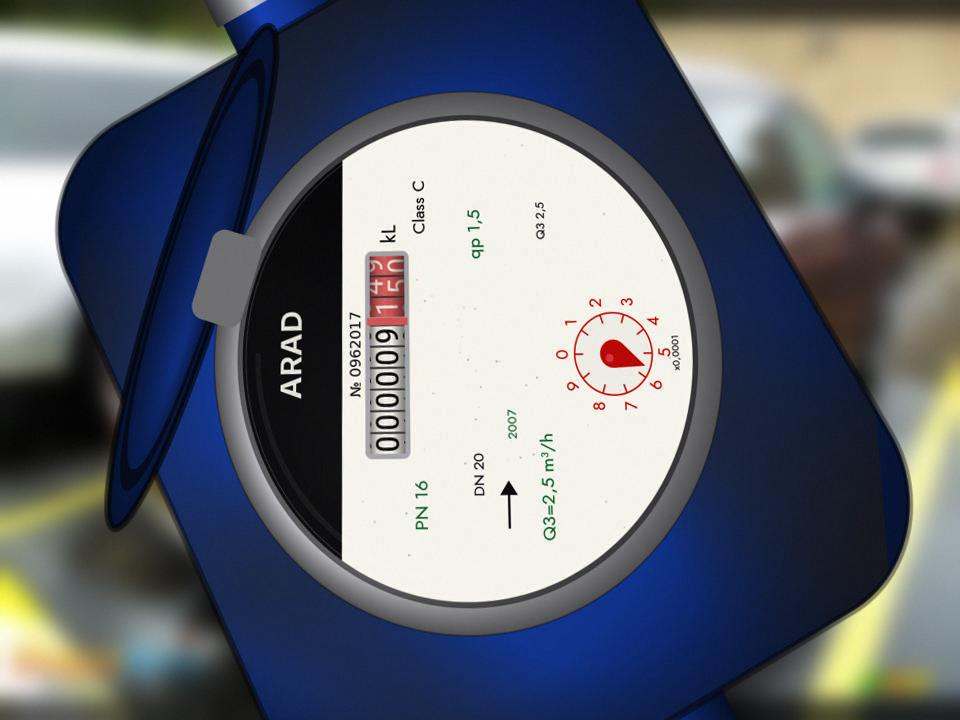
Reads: 9.1495 (kL)
